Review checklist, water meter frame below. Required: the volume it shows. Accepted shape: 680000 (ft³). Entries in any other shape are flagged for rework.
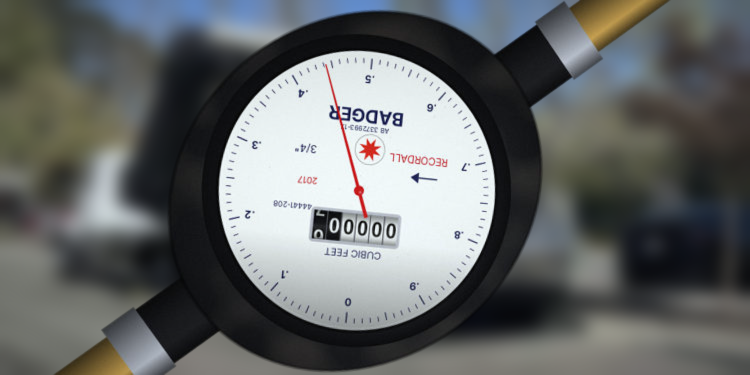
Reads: 6.44 (ft³)
